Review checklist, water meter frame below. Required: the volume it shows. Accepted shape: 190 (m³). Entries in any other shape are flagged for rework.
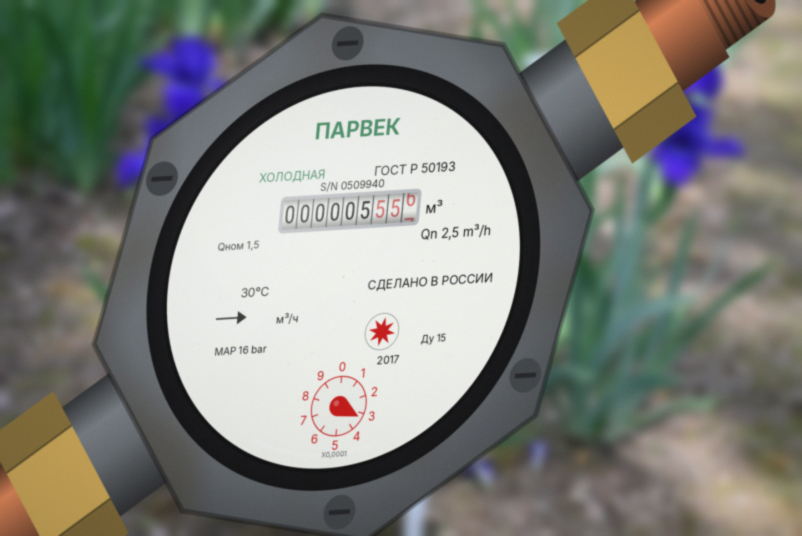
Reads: 5.5563 (m³)
